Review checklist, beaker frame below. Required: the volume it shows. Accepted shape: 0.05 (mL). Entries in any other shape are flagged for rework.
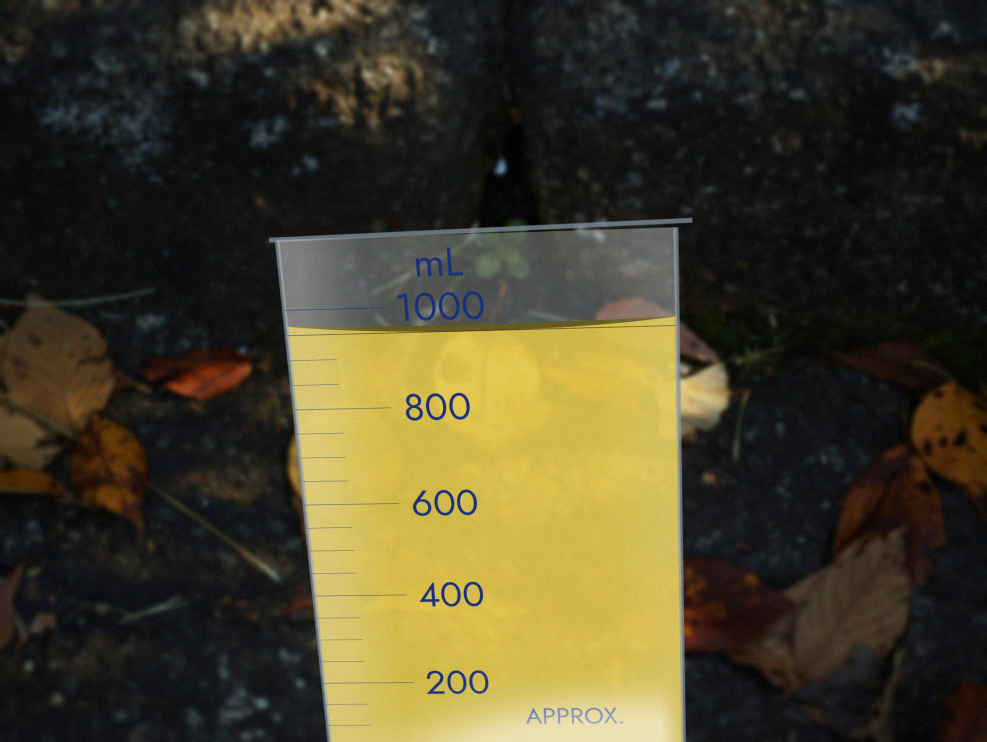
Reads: 950 (mL)
